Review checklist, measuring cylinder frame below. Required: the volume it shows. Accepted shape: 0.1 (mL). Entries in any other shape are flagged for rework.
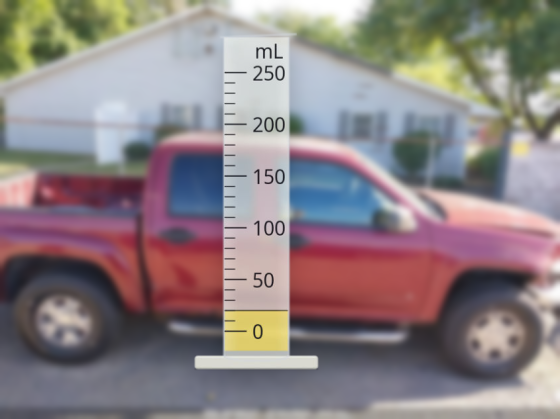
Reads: 20 (mL)
